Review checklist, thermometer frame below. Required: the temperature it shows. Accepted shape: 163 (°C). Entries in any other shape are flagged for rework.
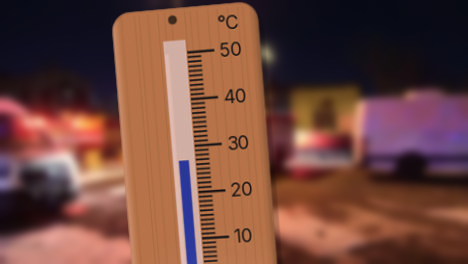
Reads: 27 (°C)
